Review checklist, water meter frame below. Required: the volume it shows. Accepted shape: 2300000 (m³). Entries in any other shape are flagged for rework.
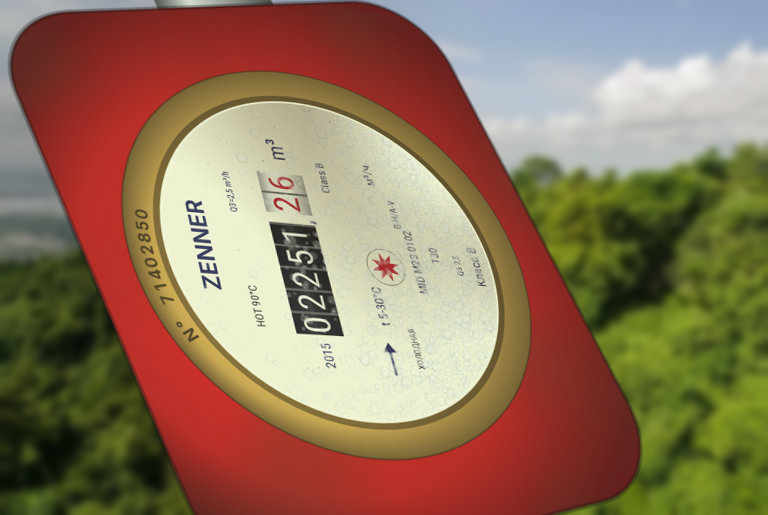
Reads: 2251.26 (m³)
